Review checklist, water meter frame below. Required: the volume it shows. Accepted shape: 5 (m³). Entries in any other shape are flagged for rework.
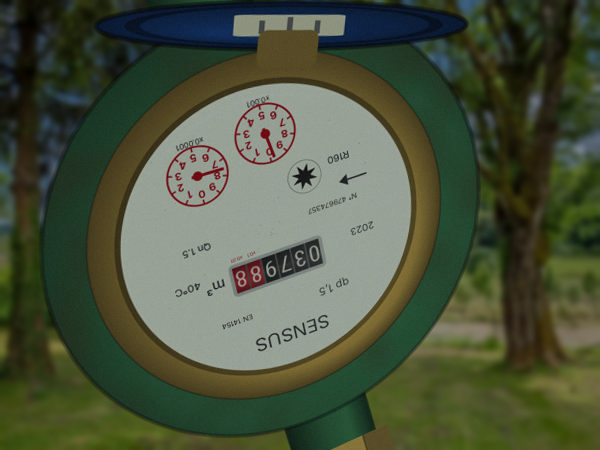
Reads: 379.8797 (m³)
